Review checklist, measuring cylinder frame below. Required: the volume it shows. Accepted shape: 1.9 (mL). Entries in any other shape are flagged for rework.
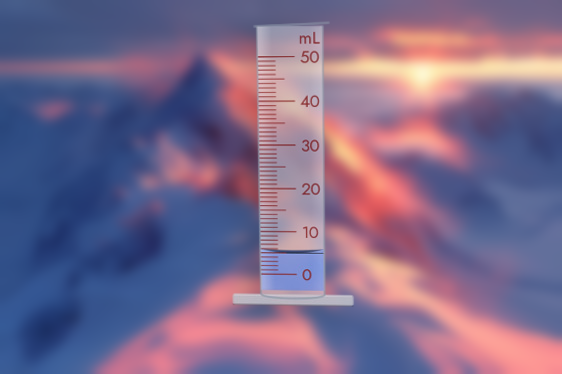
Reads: 5 (mL)
